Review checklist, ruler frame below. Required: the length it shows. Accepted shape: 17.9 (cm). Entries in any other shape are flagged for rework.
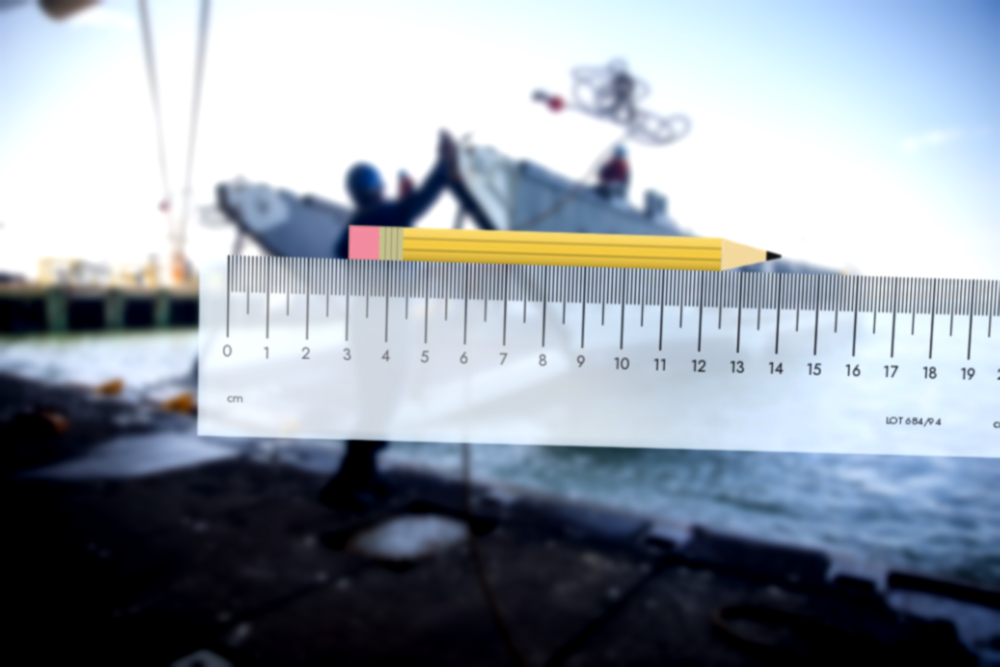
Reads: 11 (cm)
